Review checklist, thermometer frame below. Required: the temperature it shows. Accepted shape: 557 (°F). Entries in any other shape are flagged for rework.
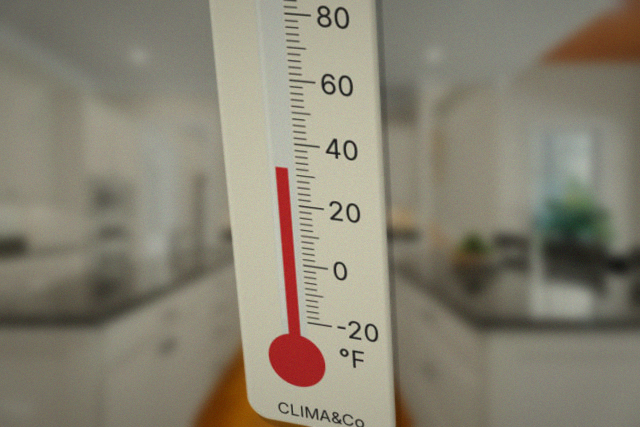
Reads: 32 (°F)
